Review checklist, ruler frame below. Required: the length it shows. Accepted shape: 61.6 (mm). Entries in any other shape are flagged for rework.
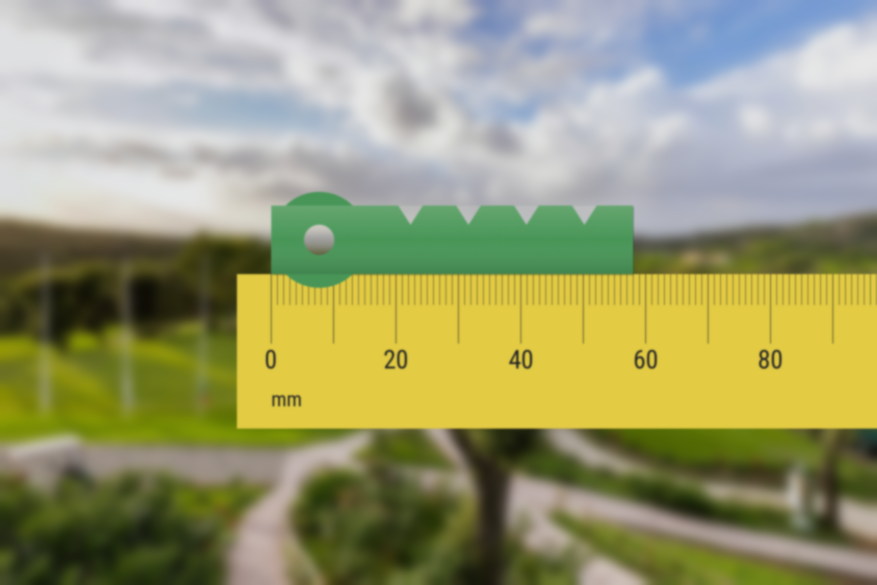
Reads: 58 (mm)
